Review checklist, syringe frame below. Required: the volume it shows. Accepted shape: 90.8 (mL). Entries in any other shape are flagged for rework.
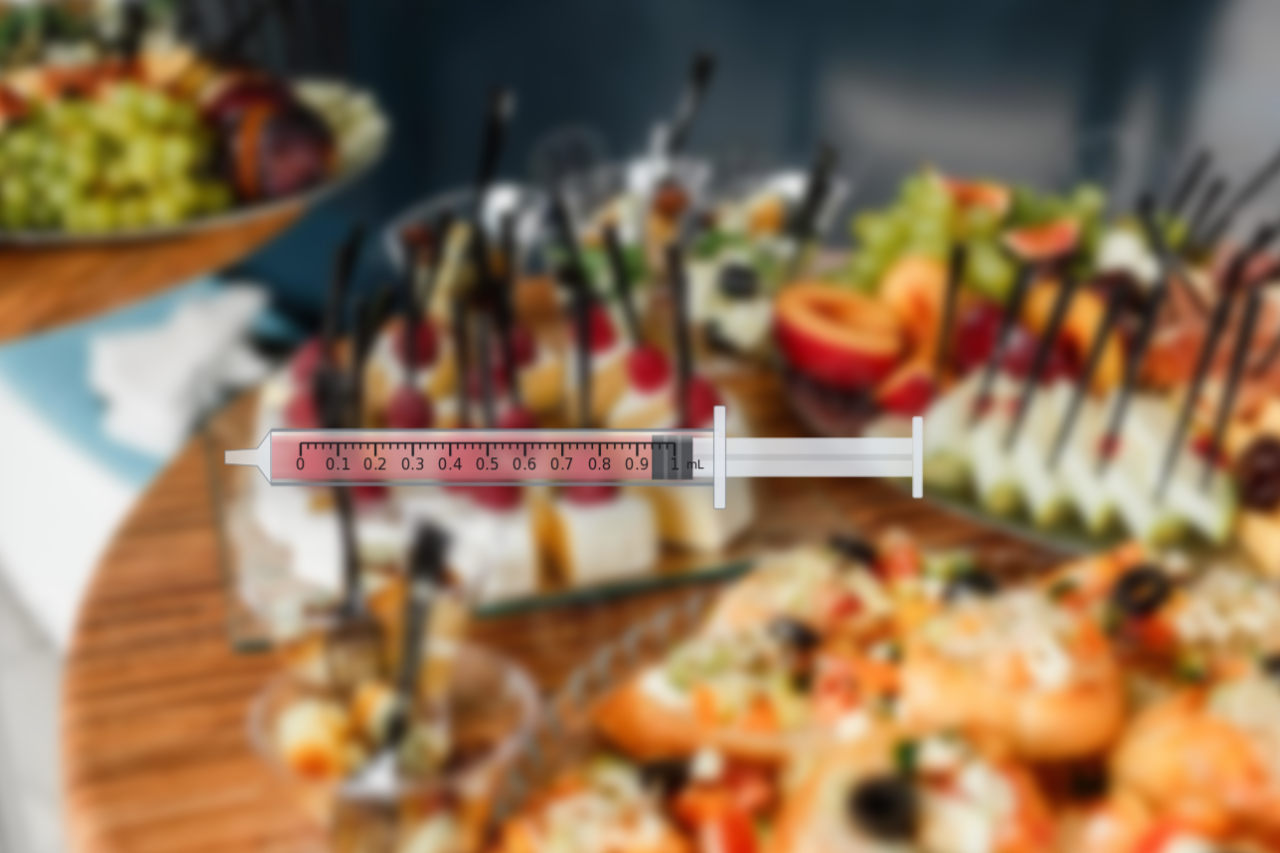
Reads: 0.94 (mL)
